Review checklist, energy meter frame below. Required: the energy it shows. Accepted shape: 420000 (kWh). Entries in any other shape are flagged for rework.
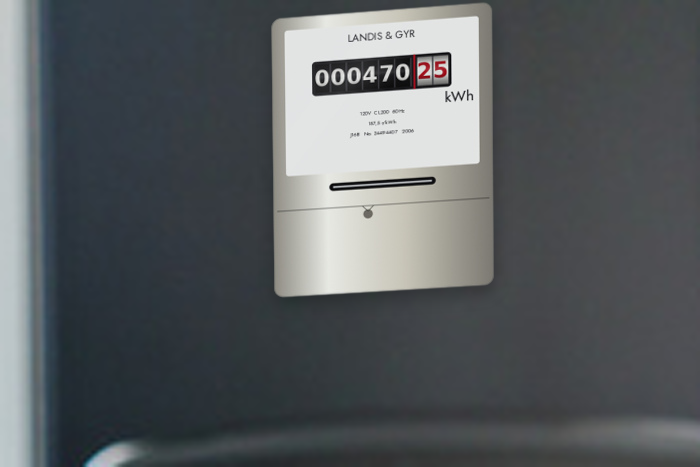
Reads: 470.25 (kWh)
